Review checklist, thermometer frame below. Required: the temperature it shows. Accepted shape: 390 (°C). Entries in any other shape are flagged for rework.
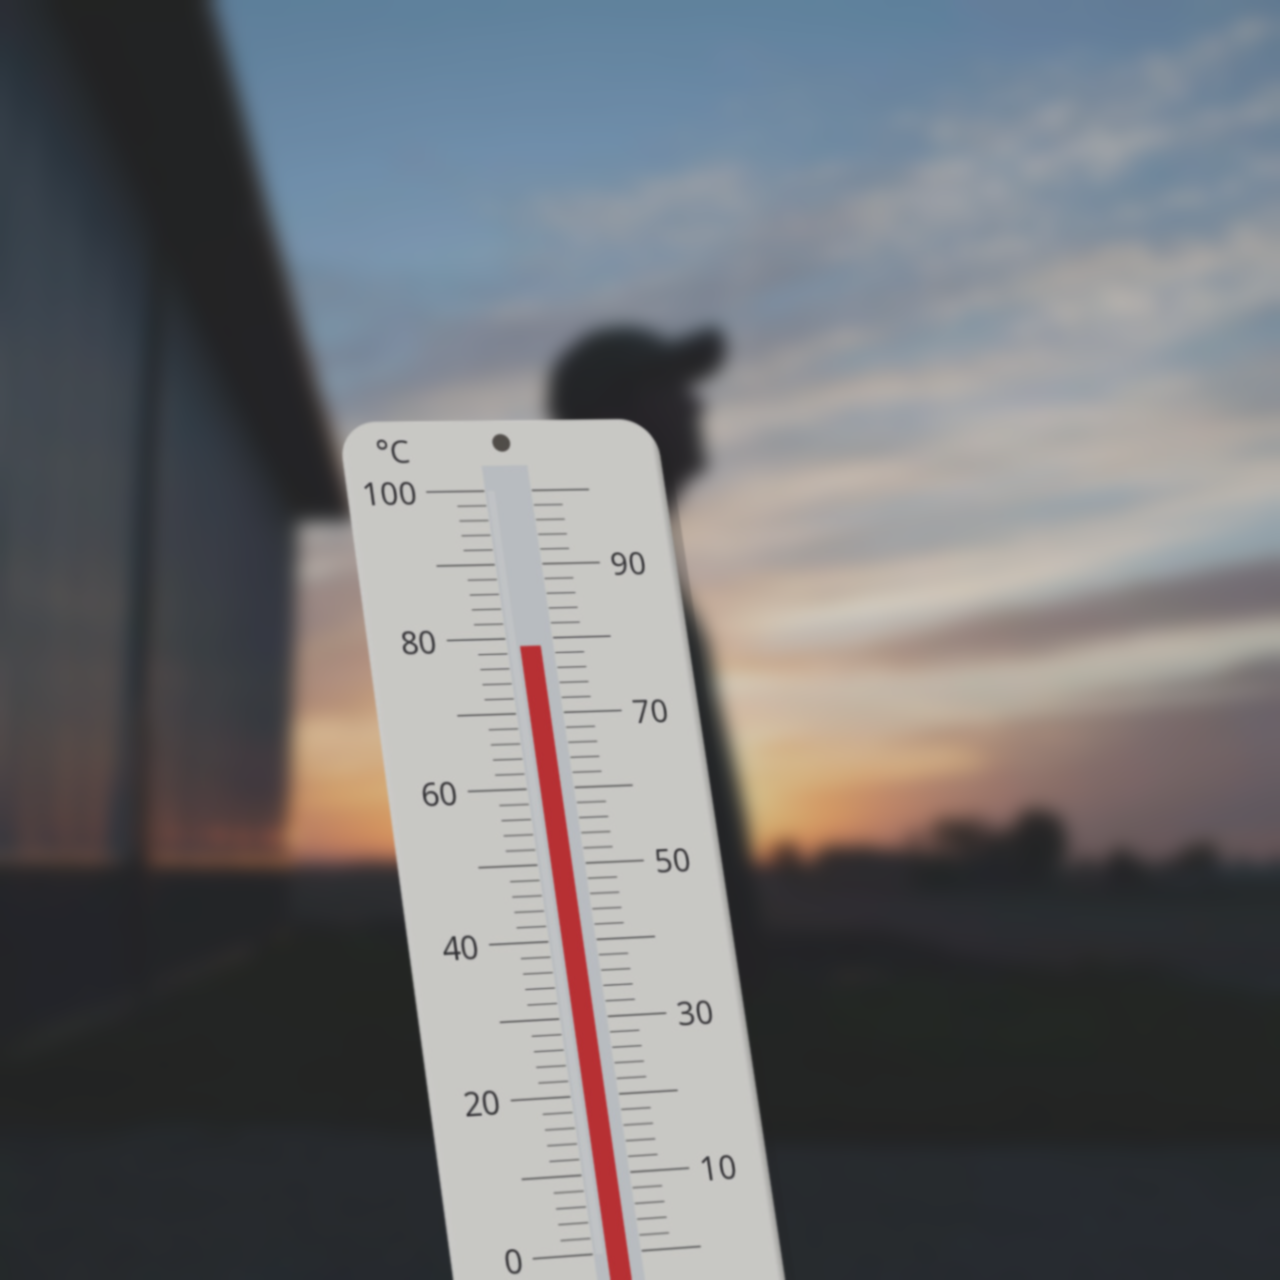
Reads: 79 (°C)
